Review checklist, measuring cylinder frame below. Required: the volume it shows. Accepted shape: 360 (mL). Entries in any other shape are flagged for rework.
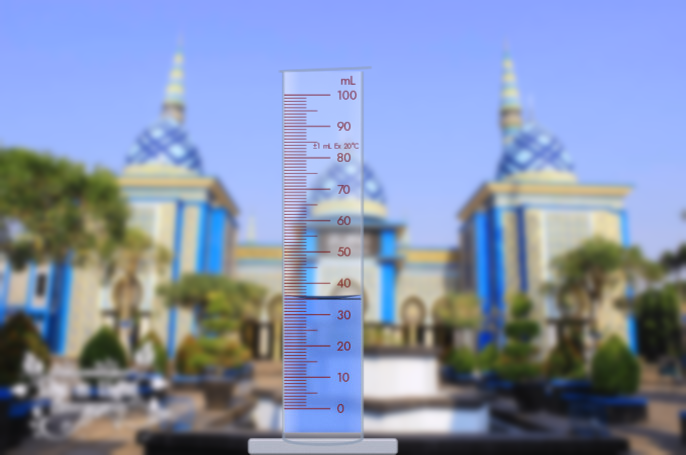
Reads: 35 (mL)
